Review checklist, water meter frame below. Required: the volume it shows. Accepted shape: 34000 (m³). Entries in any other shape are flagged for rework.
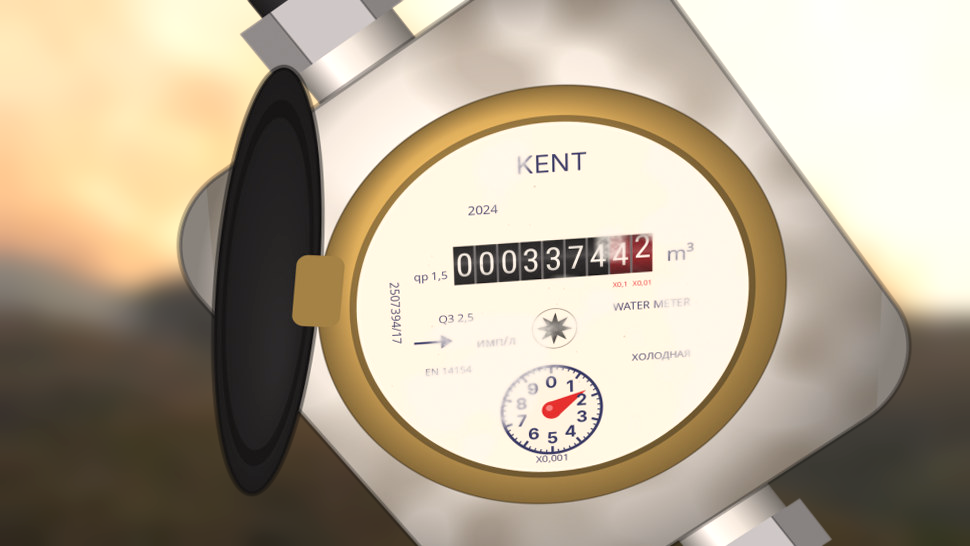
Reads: 3374.421 (m³)
